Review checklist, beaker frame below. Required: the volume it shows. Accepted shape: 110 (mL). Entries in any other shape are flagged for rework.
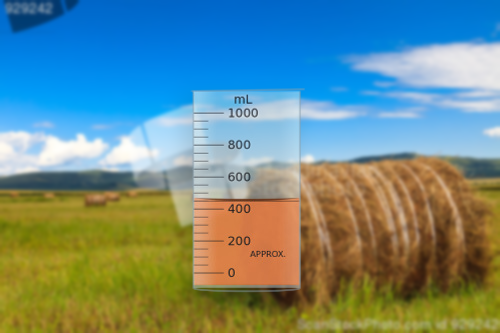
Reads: 450 (mL)
